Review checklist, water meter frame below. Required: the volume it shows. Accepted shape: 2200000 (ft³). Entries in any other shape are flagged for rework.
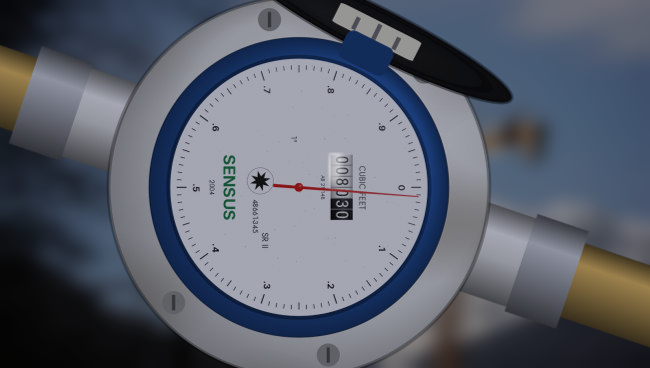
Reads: 8030.01 (ft³)
